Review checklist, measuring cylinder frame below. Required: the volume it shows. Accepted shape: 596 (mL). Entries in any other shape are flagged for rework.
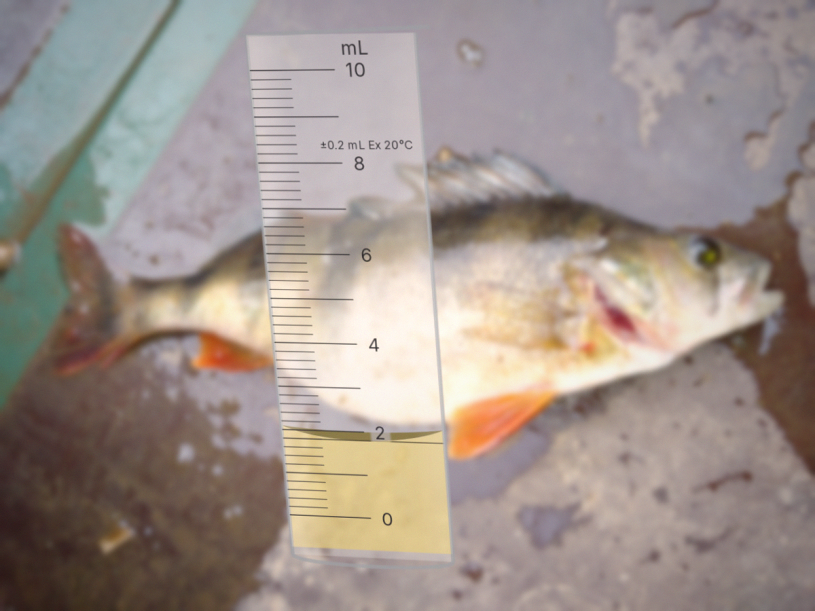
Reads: 1.8 (mL)
